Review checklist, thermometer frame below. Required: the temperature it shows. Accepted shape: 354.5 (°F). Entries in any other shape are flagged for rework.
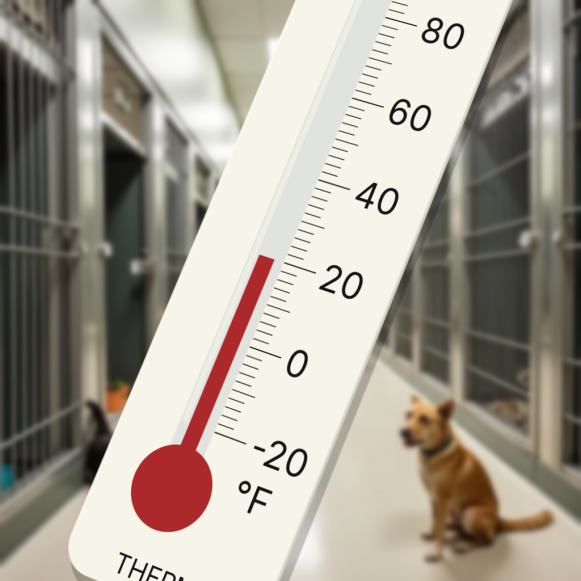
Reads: 20 (°F)
